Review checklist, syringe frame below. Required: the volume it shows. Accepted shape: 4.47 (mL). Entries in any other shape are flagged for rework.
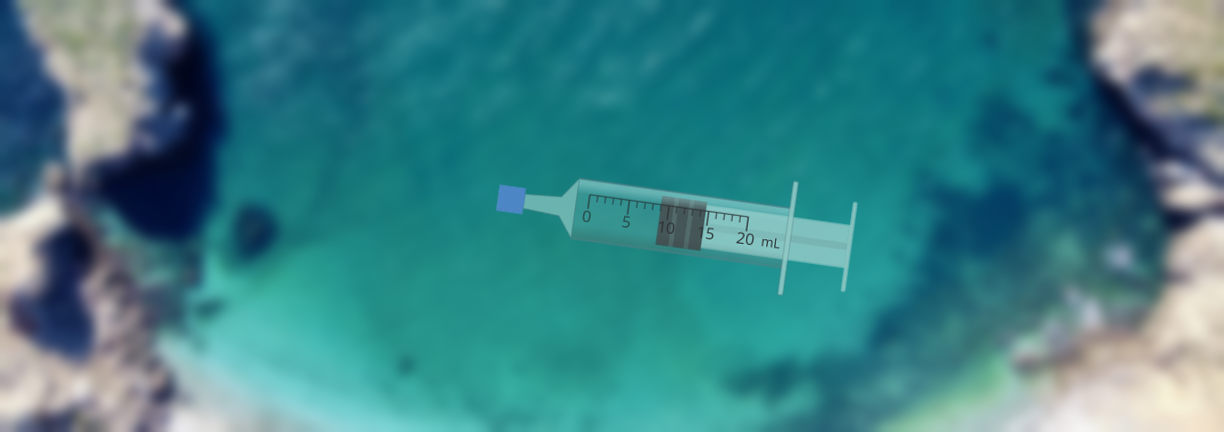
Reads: 9 (mL)
